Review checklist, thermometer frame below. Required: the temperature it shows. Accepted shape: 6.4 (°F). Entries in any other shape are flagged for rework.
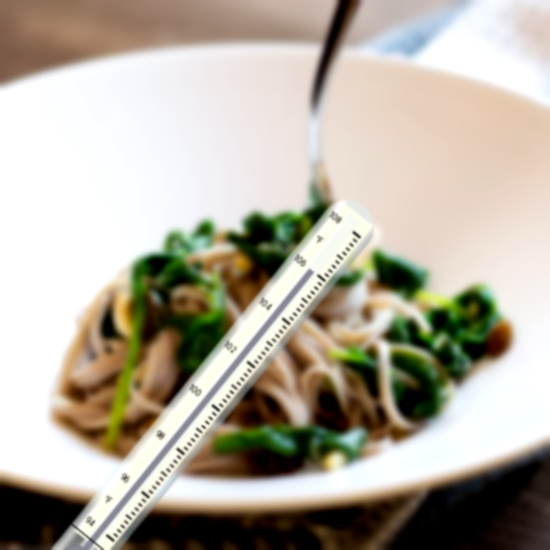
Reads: 106 (°F)
